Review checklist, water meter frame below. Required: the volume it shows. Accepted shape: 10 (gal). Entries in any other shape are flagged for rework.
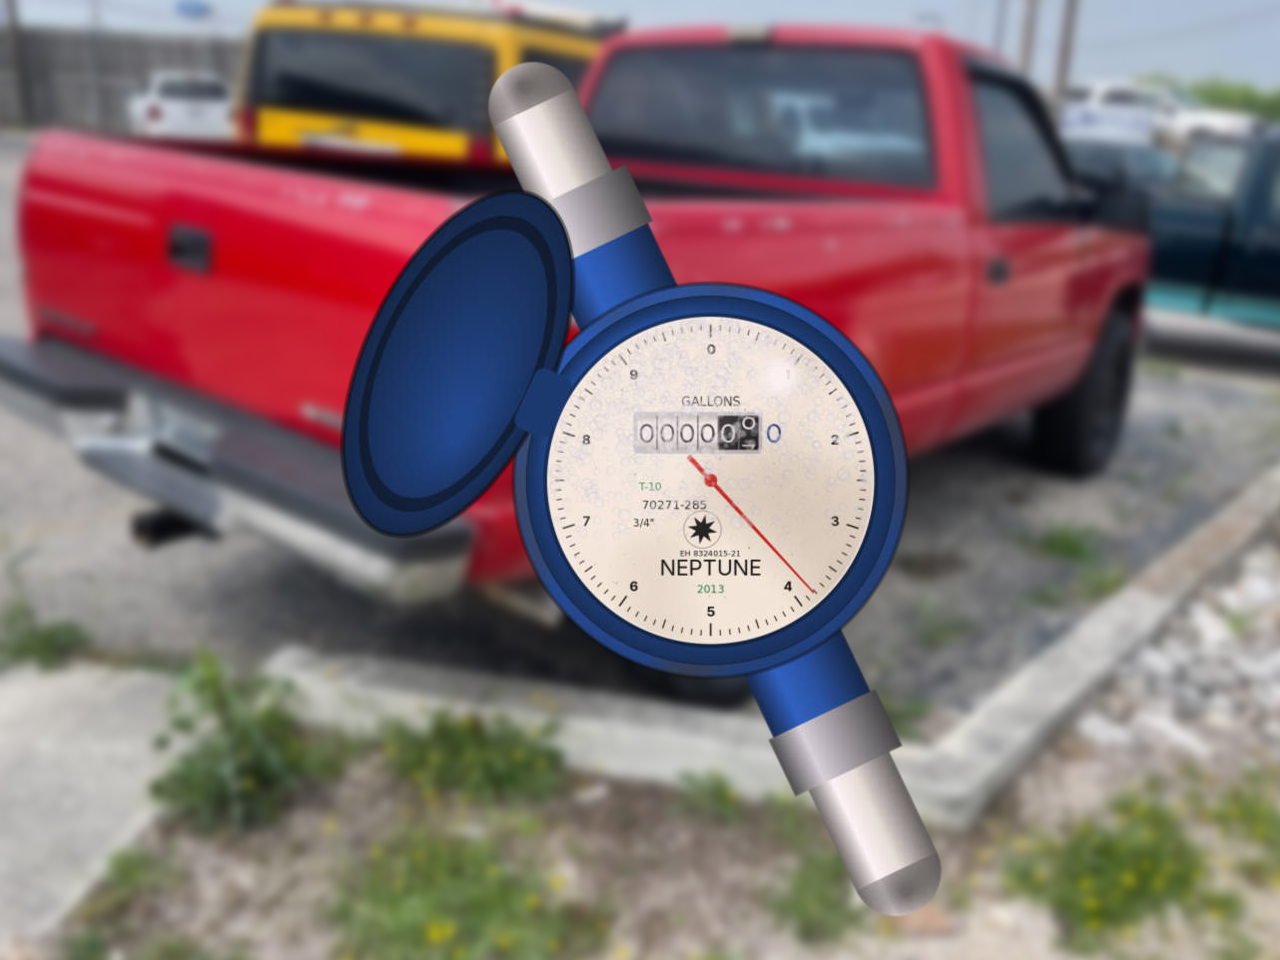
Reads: 63.8 (gal)
